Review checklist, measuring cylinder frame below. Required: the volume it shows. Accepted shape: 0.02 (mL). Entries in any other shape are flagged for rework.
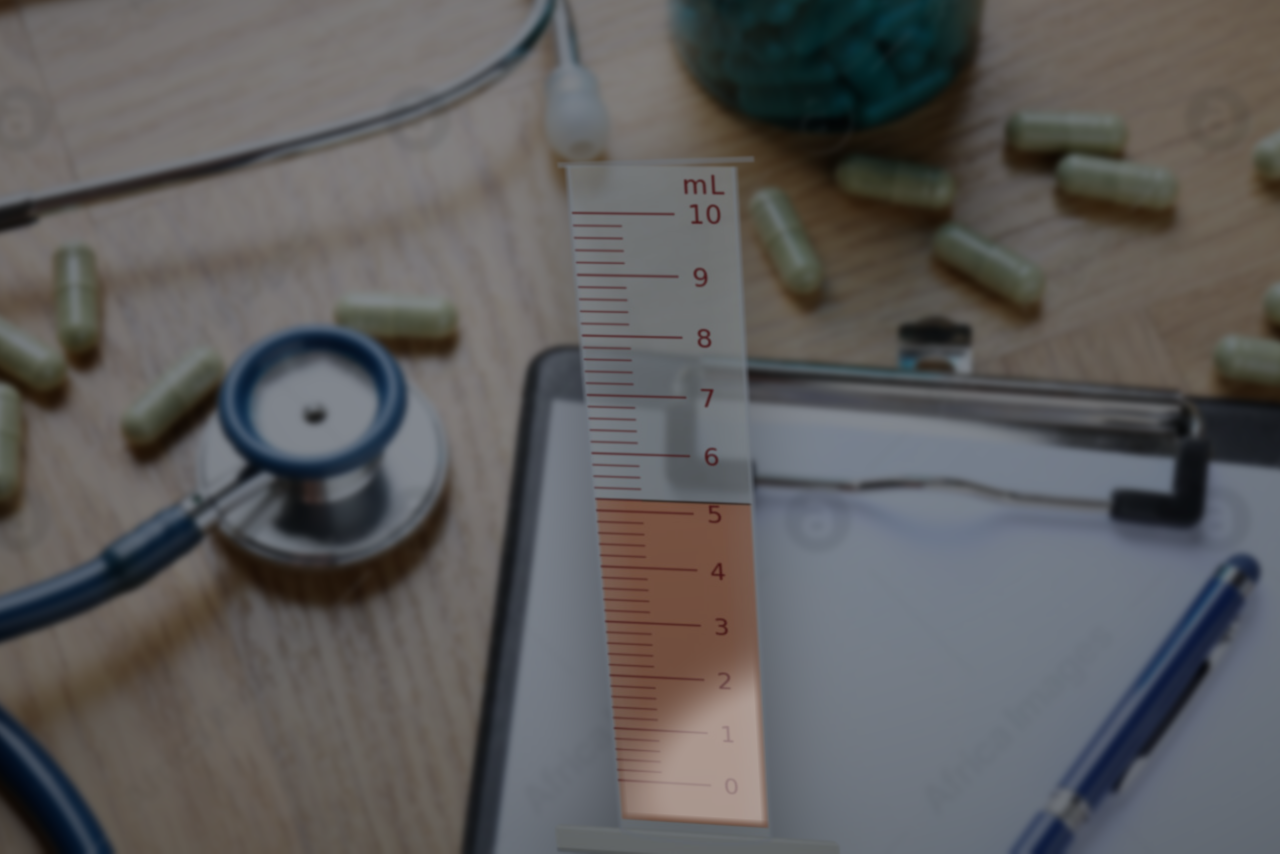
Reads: 5.2 (mL)
